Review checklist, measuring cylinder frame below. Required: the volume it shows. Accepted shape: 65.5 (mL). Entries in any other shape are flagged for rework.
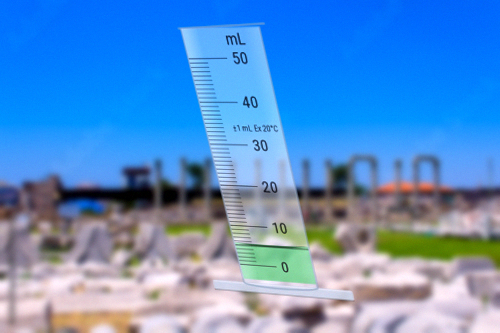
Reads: 5 (mL)
